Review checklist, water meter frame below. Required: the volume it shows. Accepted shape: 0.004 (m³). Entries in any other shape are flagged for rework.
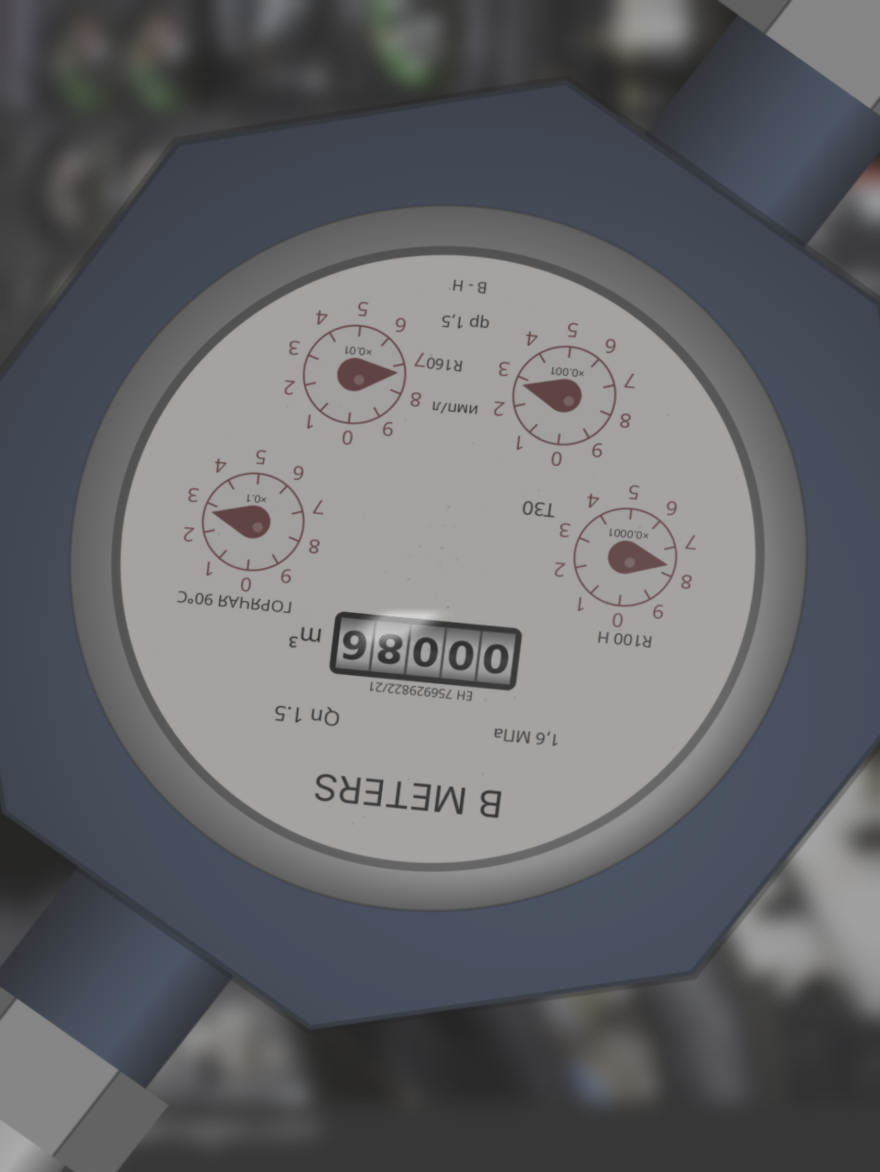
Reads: 86.2727 (m³)
